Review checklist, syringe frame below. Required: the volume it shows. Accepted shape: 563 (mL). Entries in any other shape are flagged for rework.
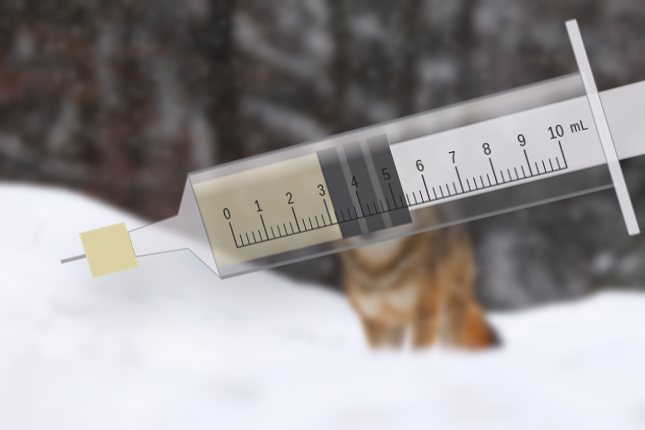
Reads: 3.2 (mL)
